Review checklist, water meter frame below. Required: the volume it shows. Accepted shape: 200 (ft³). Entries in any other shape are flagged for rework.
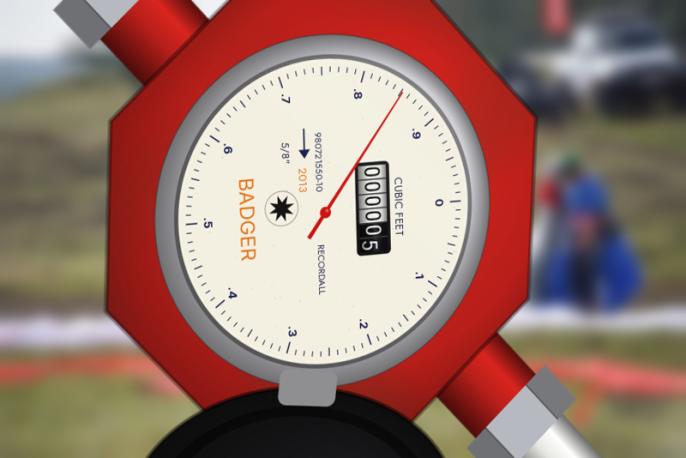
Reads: 4.85 (ft³)
